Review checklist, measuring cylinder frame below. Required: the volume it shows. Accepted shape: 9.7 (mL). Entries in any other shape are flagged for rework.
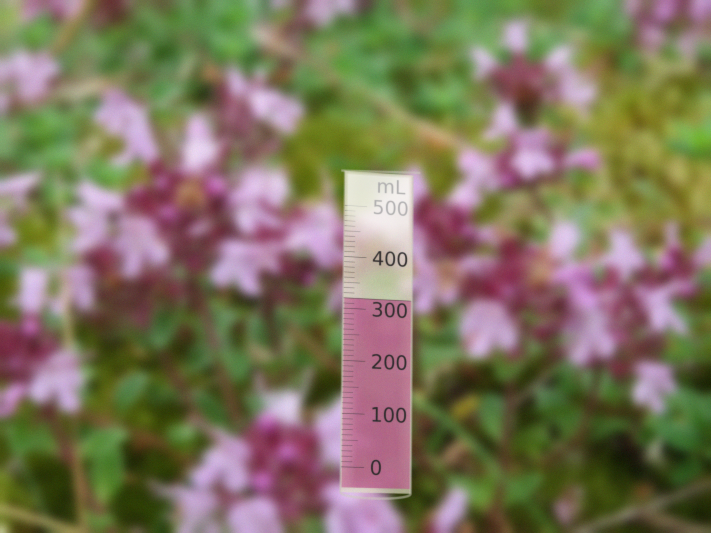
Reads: 320 (mL)
